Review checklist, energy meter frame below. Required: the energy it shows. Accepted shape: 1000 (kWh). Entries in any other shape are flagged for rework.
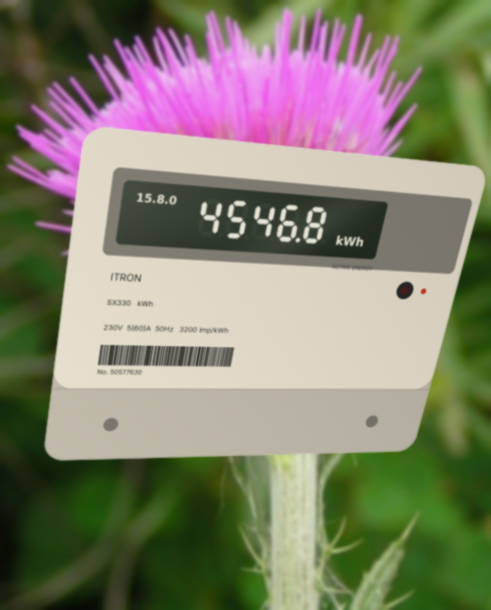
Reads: 4546.8 (kWh)
